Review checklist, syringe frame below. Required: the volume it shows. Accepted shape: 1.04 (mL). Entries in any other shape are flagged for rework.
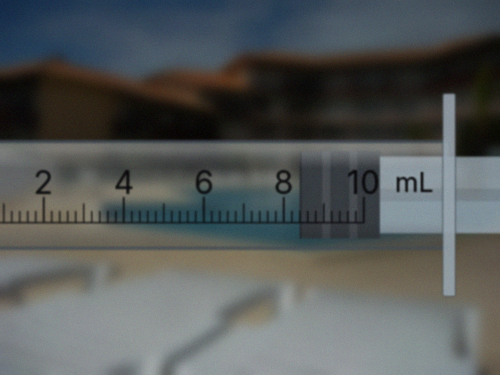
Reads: 8.4 (mL)
